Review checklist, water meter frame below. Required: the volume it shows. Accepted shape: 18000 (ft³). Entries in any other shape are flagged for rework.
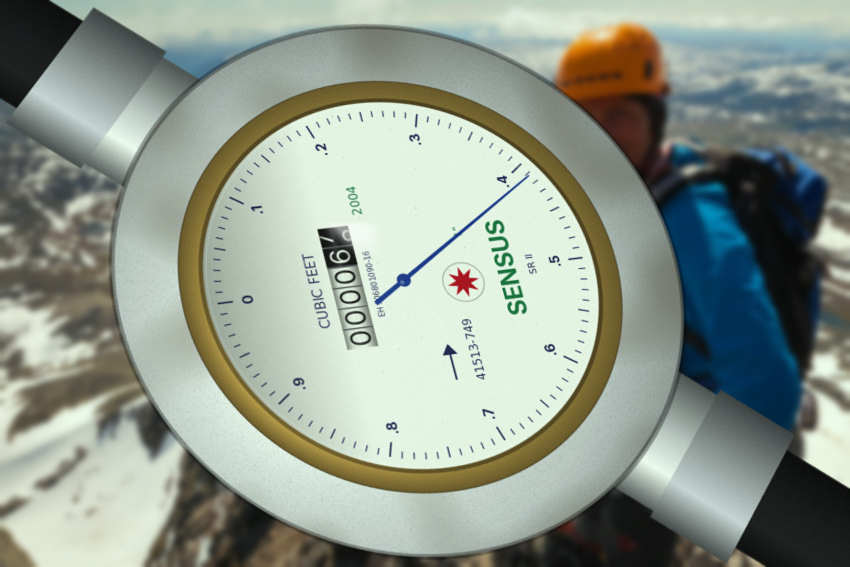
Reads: 67.41 (ft³)
